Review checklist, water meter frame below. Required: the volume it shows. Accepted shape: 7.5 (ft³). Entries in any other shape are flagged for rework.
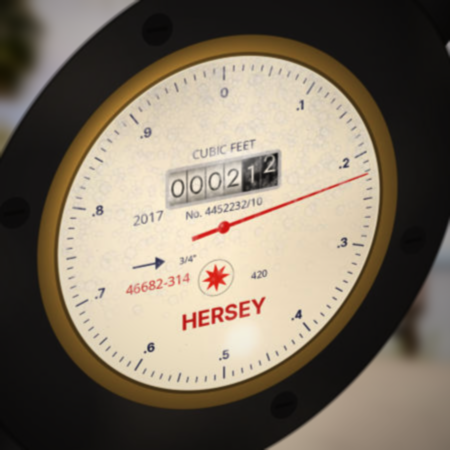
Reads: 212.22 (ft³)
